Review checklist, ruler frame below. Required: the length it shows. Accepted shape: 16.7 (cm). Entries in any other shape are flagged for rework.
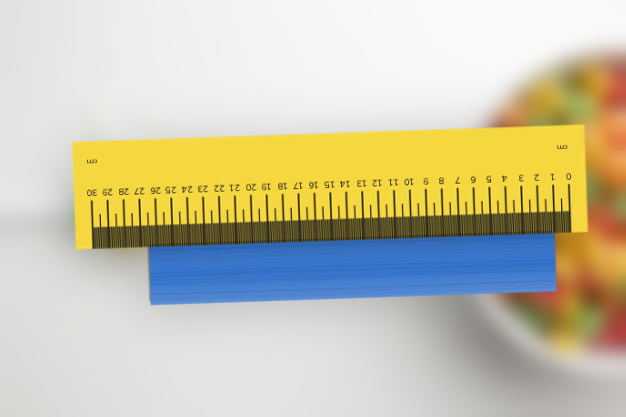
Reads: 25.5 (cm)
